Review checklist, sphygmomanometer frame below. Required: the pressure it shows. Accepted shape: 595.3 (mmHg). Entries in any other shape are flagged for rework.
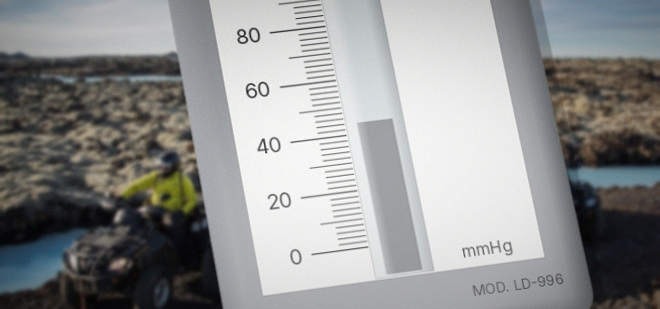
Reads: 44 (mmHg)
